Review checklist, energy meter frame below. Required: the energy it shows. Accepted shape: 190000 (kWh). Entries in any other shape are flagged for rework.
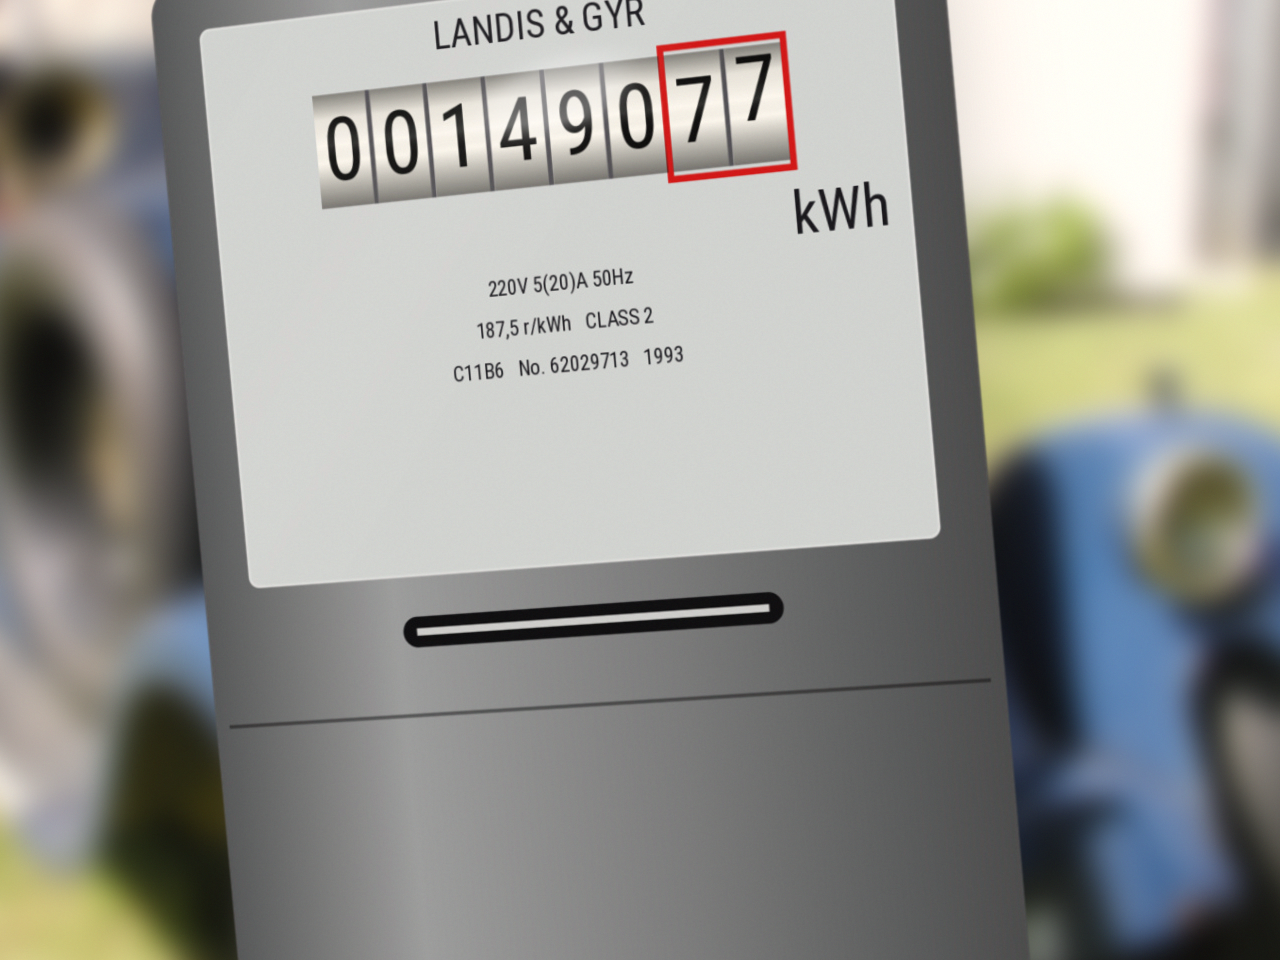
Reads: 1490.77 (kWh)
